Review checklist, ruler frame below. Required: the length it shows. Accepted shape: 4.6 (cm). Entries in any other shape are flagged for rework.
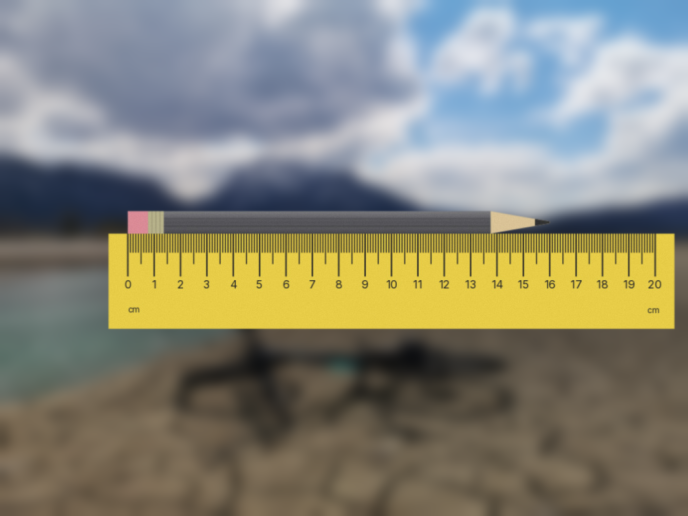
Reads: 16 (cm)
